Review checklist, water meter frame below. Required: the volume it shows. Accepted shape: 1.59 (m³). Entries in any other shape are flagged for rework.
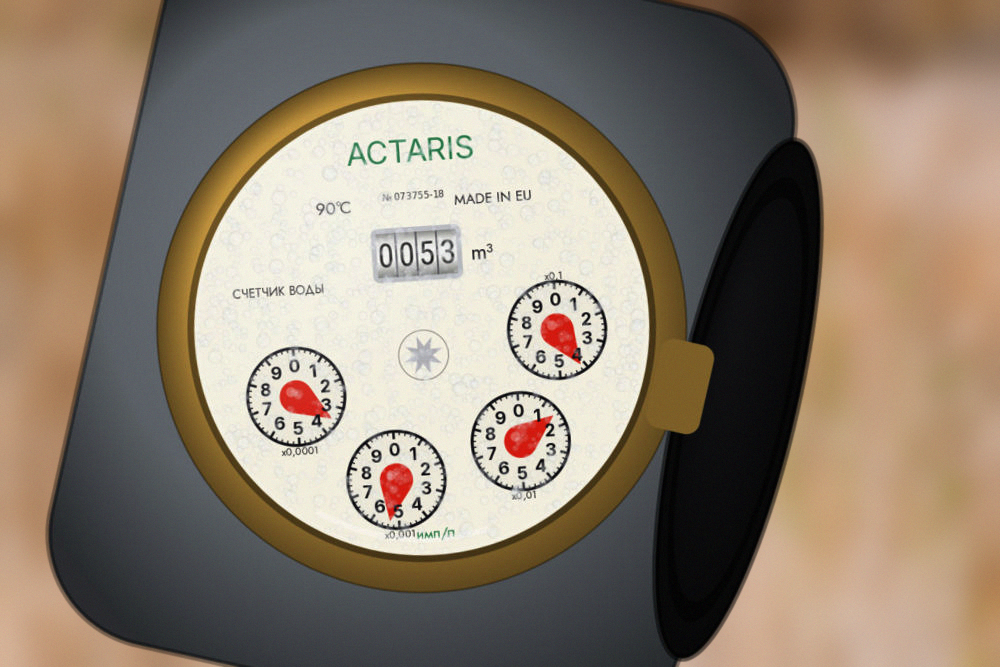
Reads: 53.4153 (m³)
